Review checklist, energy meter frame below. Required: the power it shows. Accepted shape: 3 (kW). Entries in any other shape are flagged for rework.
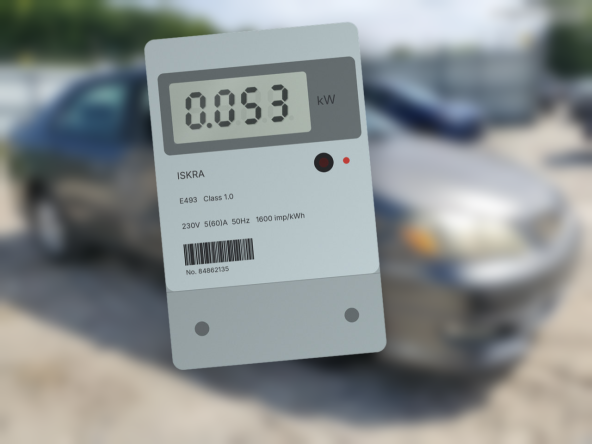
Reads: 0.053 (kW)
